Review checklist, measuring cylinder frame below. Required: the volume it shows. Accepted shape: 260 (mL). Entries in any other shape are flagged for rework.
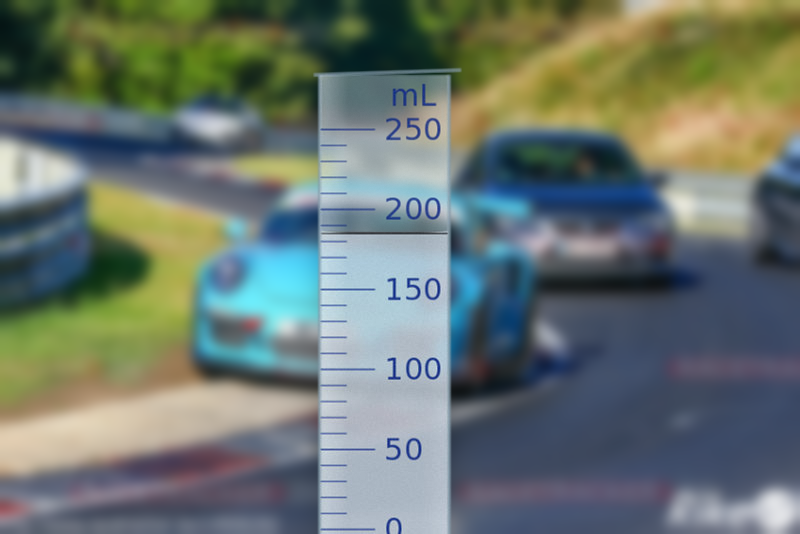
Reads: 185 (mL)
